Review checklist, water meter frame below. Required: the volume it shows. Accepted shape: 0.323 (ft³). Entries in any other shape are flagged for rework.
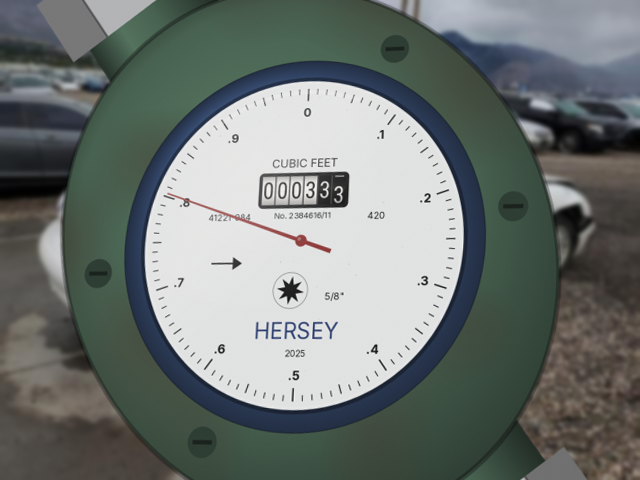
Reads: 332.80 (ft³)
